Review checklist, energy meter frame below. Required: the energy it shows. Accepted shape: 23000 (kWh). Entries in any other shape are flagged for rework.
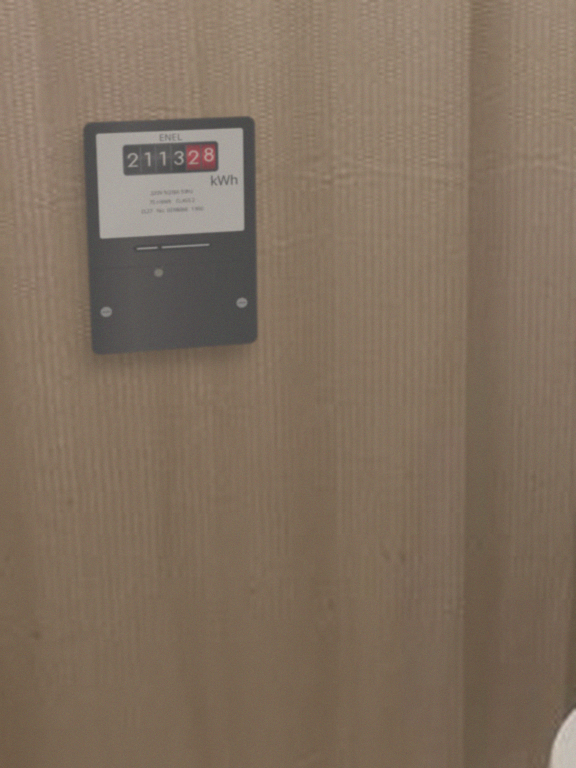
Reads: 2113.28 (kWh)
